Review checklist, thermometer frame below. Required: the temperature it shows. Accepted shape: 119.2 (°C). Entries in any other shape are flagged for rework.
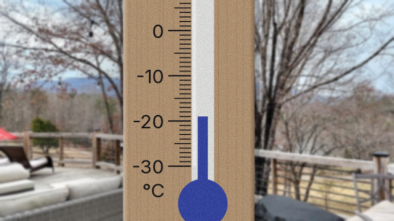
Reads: -19 (°C)
